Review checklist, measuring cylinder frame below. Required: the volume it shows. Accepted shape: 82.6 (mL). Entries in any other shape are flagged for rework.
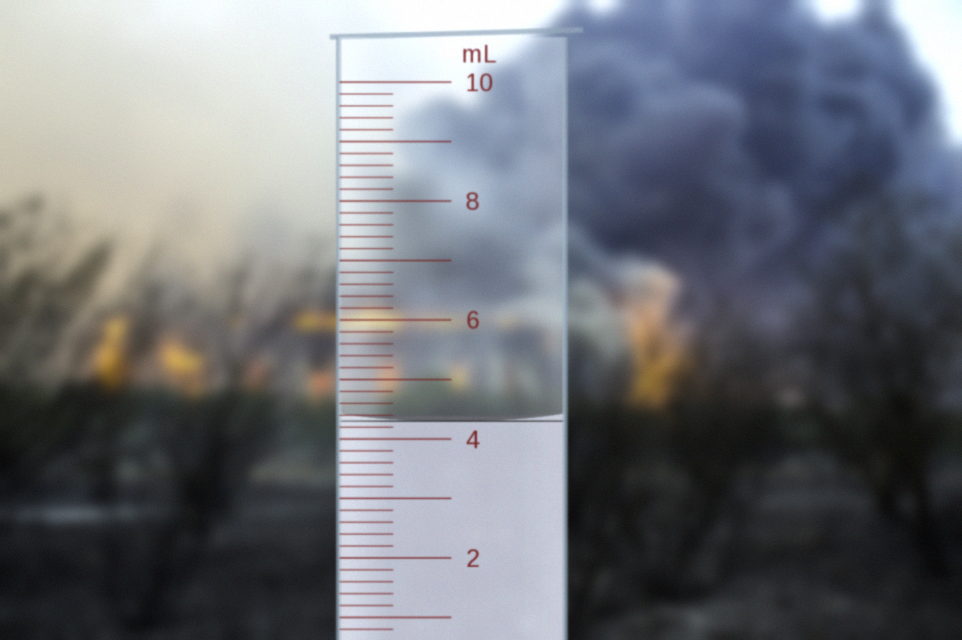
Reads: 4.3 (mL)
